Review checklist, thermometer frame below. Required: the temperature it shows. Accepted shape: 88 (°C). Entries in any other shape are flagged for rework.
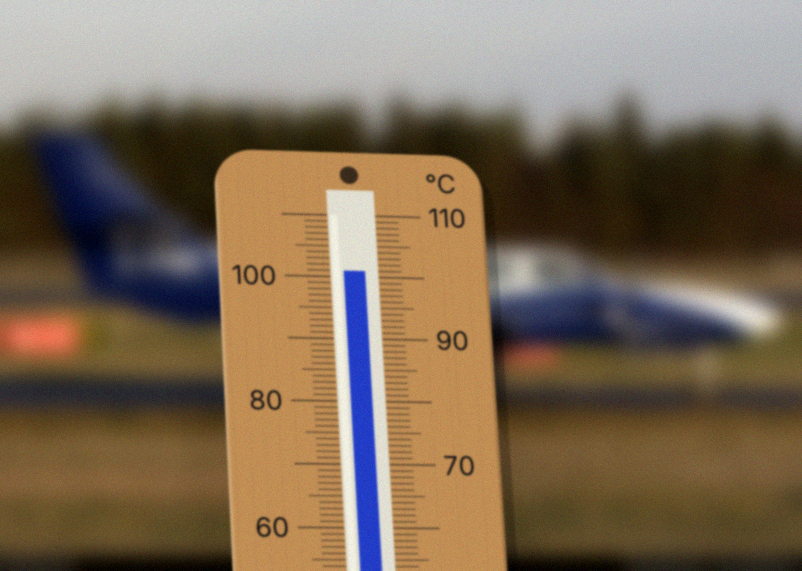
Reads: 101 (°C)
